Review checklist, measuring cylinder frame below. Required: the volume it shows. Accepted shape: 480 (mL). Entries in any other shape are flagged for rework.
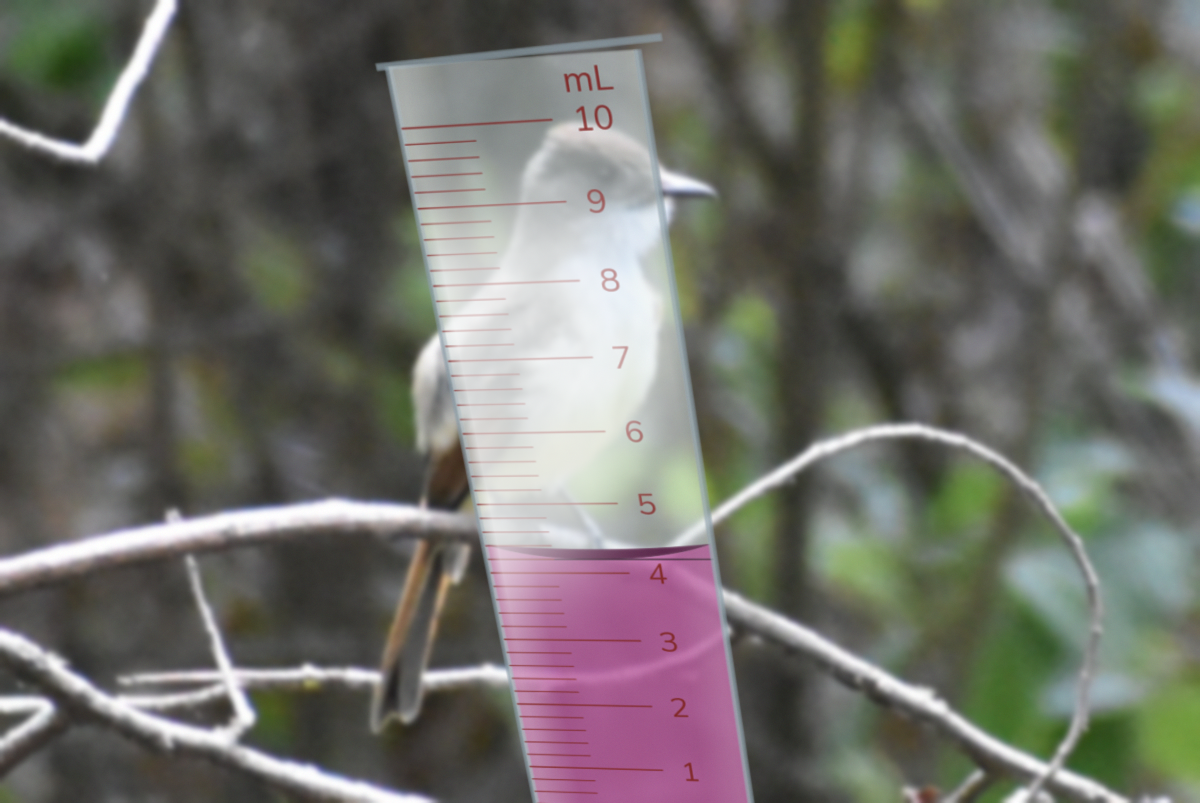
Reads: 4.2 (mL)
